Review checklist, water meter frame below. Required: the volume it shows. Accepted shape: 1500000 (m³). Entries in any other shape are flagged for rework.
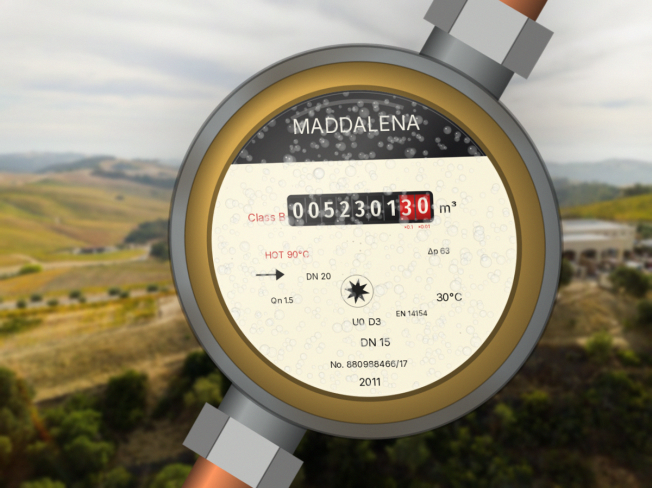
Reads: 52301.30 (m³)
